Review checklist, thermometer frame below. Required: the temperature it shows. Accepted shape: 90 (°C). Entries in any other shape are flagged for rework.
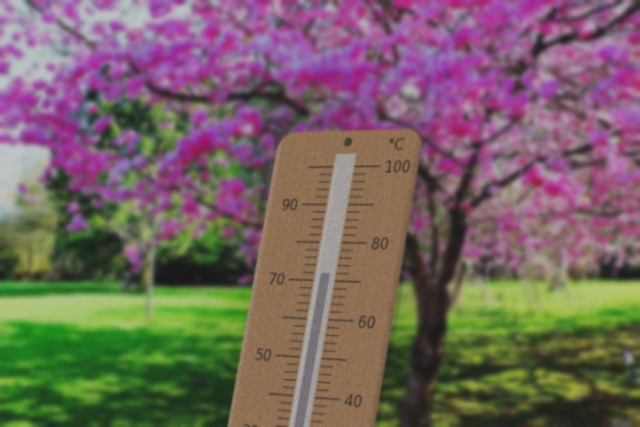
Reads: 72 (°C)
